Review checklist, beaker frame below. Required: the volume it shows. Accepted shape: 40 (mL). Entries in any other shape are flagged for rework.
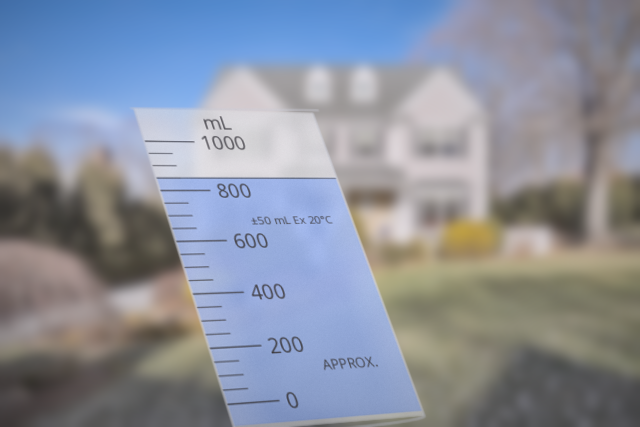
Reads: 850 (mL)
